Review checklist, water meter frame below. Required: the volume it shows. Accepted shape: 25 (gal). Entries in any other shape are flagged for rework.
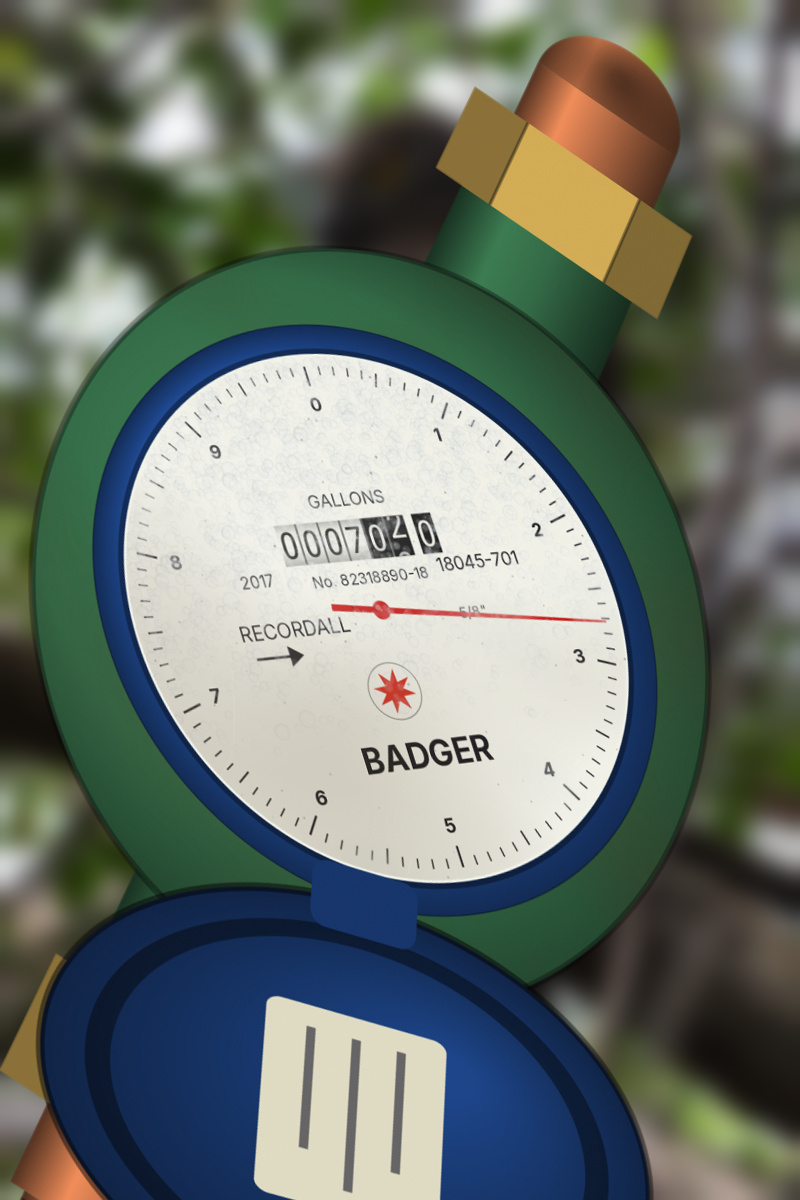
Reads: 7022.7 (gal)
